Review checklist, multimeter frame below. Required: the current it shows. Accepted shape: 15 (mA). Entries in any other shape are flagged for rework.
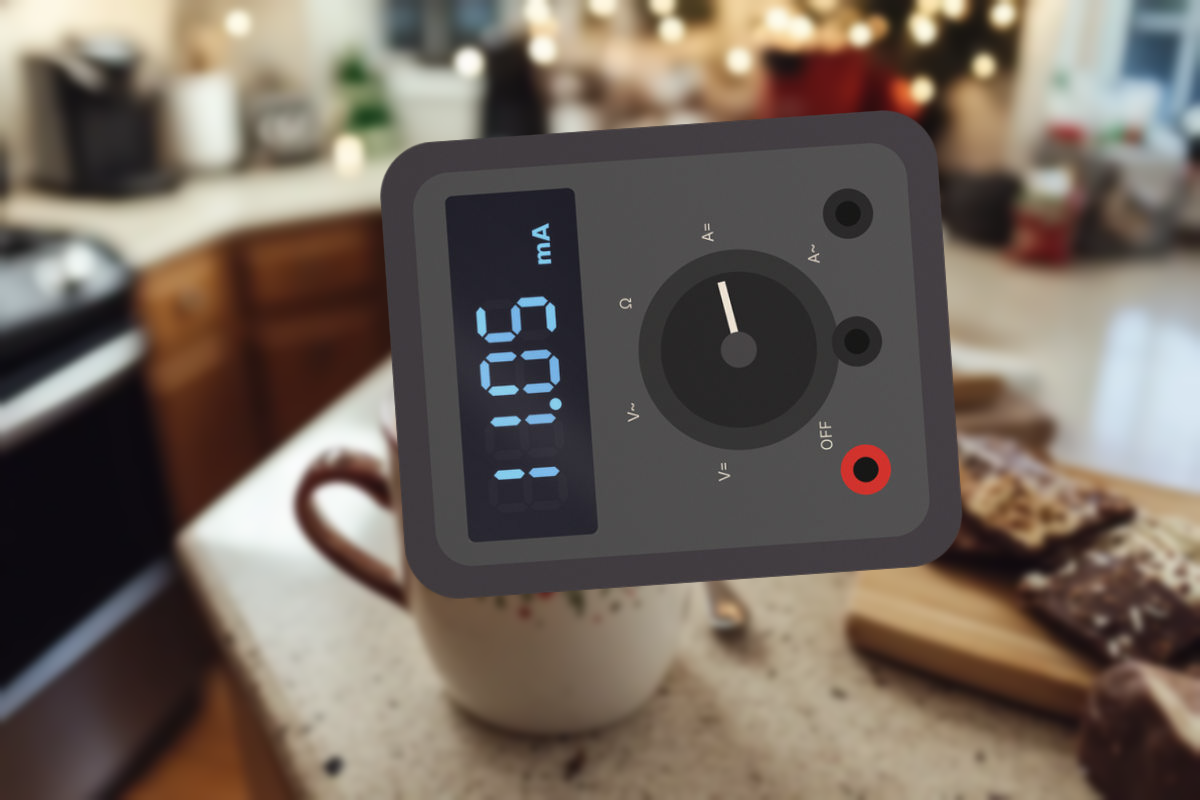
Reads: 11.05 (mA)
